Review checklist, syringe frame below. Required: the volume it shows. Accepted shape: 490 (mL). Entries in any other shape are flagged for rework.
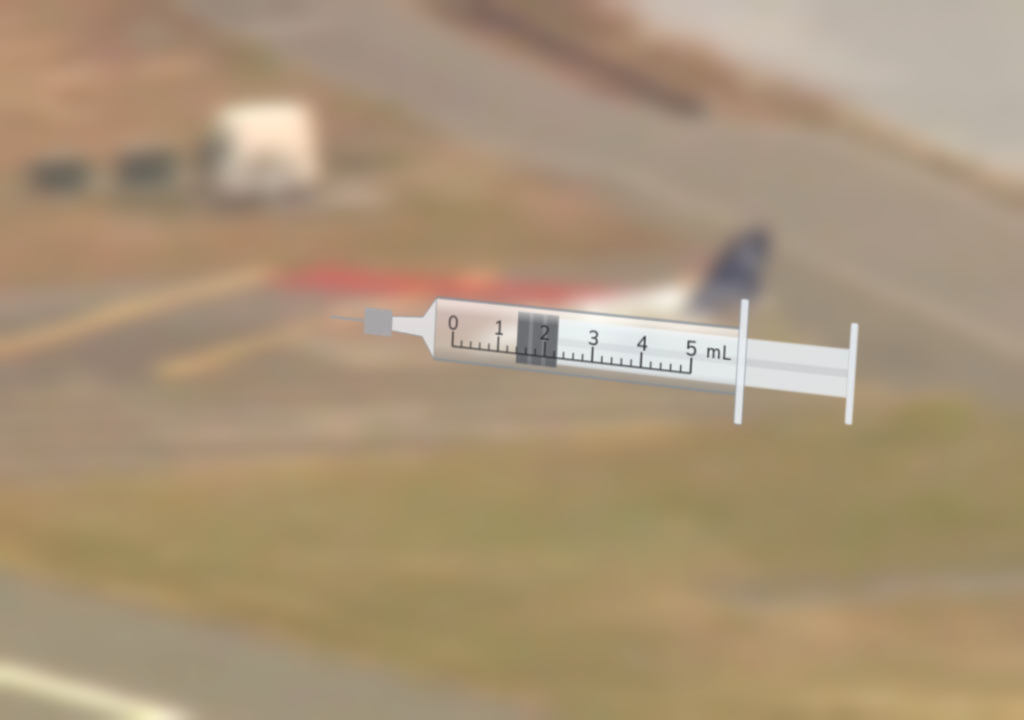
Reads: 1.4 (mL)
